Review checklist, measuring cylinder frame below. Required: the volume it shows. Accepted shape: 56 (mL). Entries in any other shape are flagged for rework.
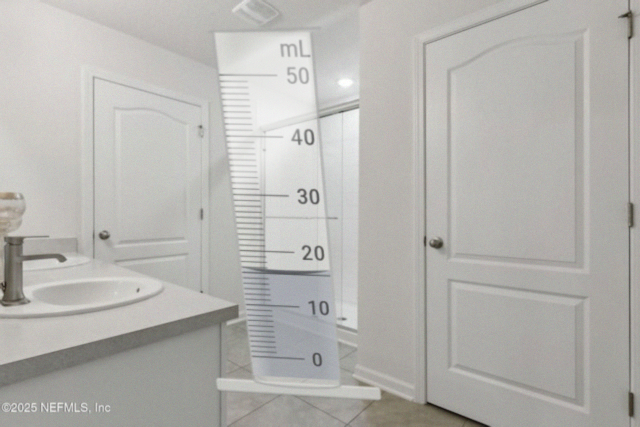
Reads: 16 (mL)
